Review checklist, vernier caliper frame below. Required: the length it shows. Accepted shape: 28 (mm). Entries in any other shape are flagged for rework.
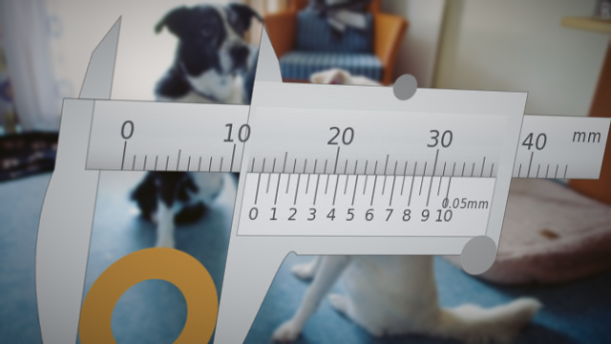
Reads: 12.8 (mm)
